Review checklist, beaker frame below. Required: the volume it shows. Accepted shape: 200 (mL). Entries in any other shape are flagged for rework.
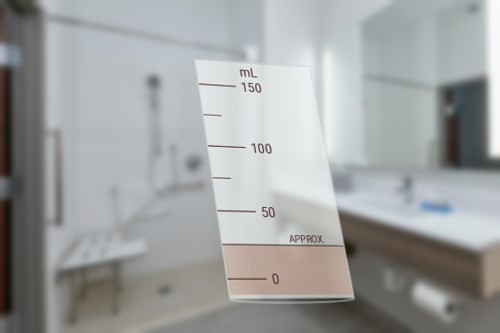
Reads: 25 (mL)
